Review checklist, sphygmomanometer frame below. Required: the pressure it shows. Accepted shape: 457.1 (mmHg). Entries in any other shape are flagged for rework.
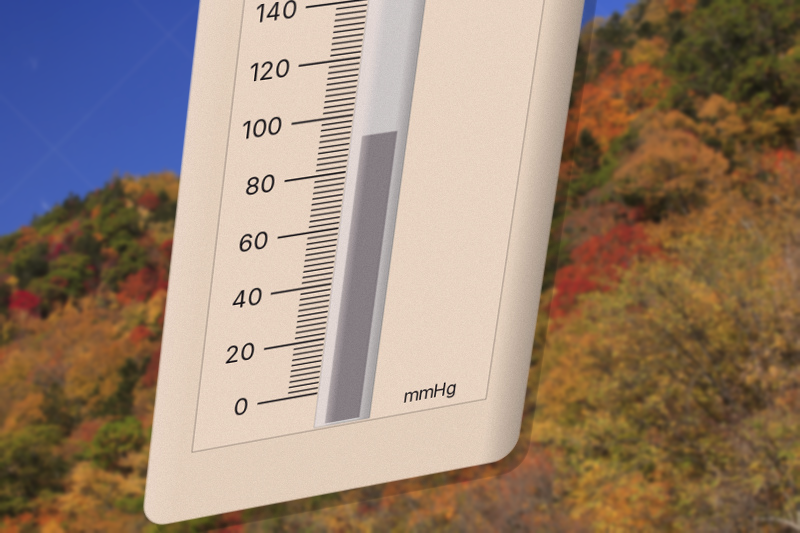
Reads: 92 (mmHg)
